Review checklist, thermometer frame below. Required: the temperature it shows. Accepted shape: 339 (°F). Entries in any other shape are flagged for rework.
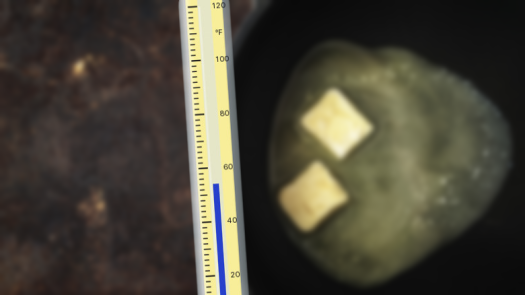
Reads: 54 (°F)
